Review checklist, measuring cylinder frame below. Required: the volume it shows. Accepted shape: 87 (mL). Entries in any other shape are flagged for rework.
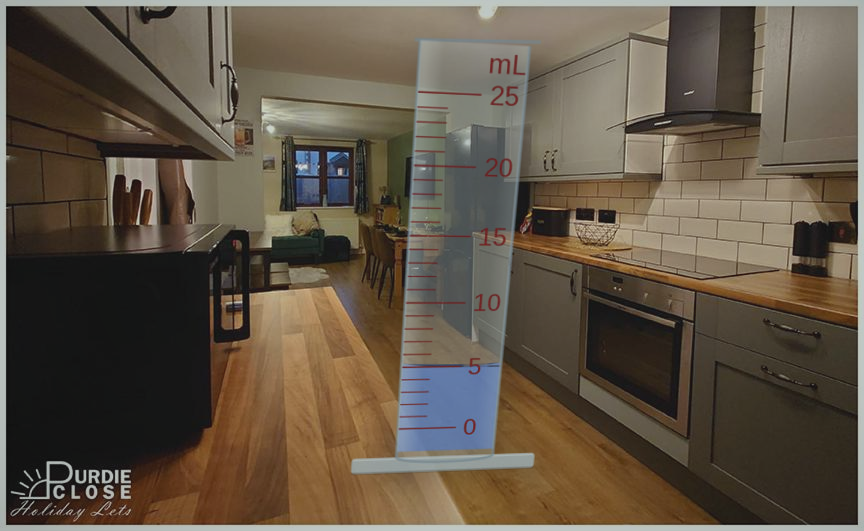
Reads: 5 (mL)
